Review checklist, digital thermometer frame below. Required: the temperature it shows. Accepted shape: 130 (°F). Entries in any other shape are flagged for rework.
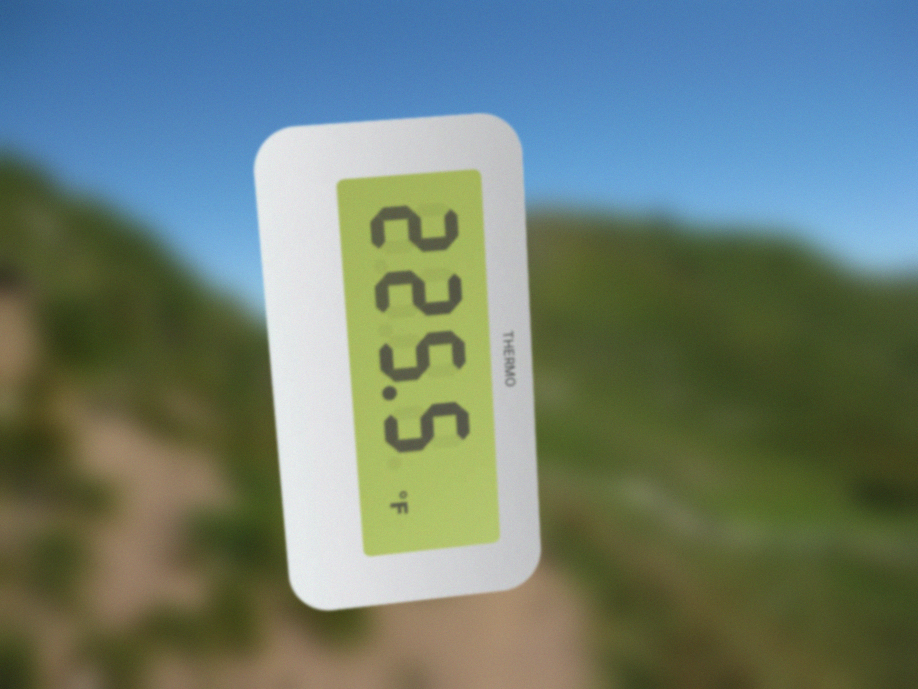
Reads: 225.5 (°F)
